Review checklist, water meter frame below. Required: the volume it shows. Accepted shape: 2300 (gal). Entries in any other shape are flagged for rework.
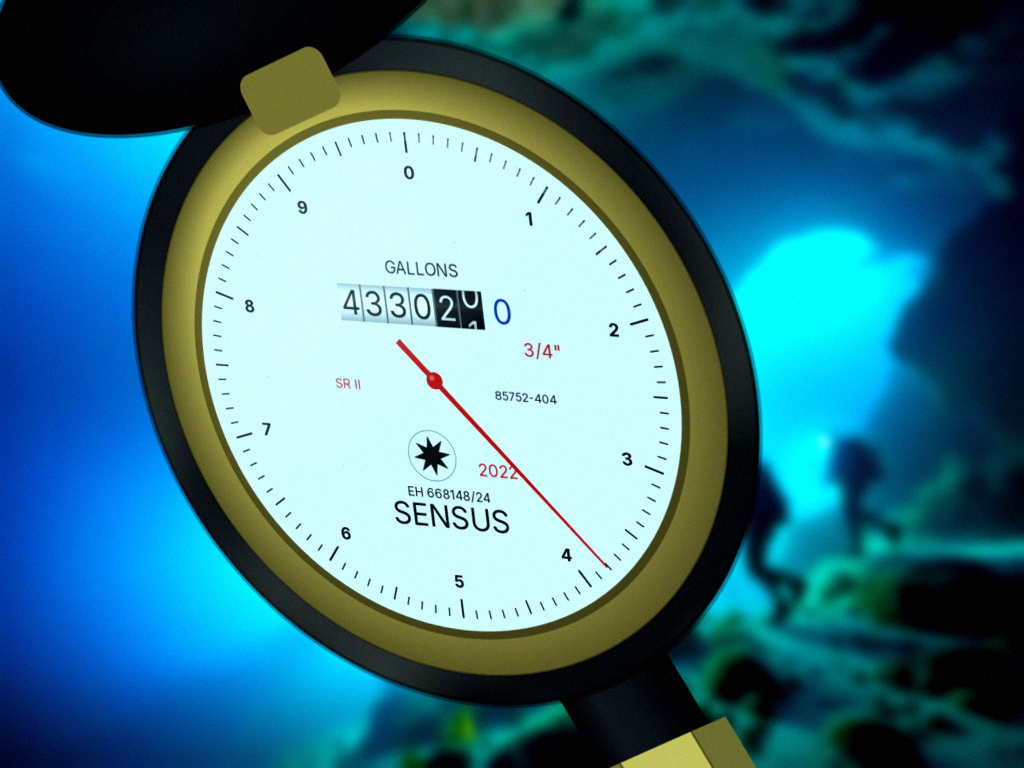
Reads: 4330203.8 (gal)
